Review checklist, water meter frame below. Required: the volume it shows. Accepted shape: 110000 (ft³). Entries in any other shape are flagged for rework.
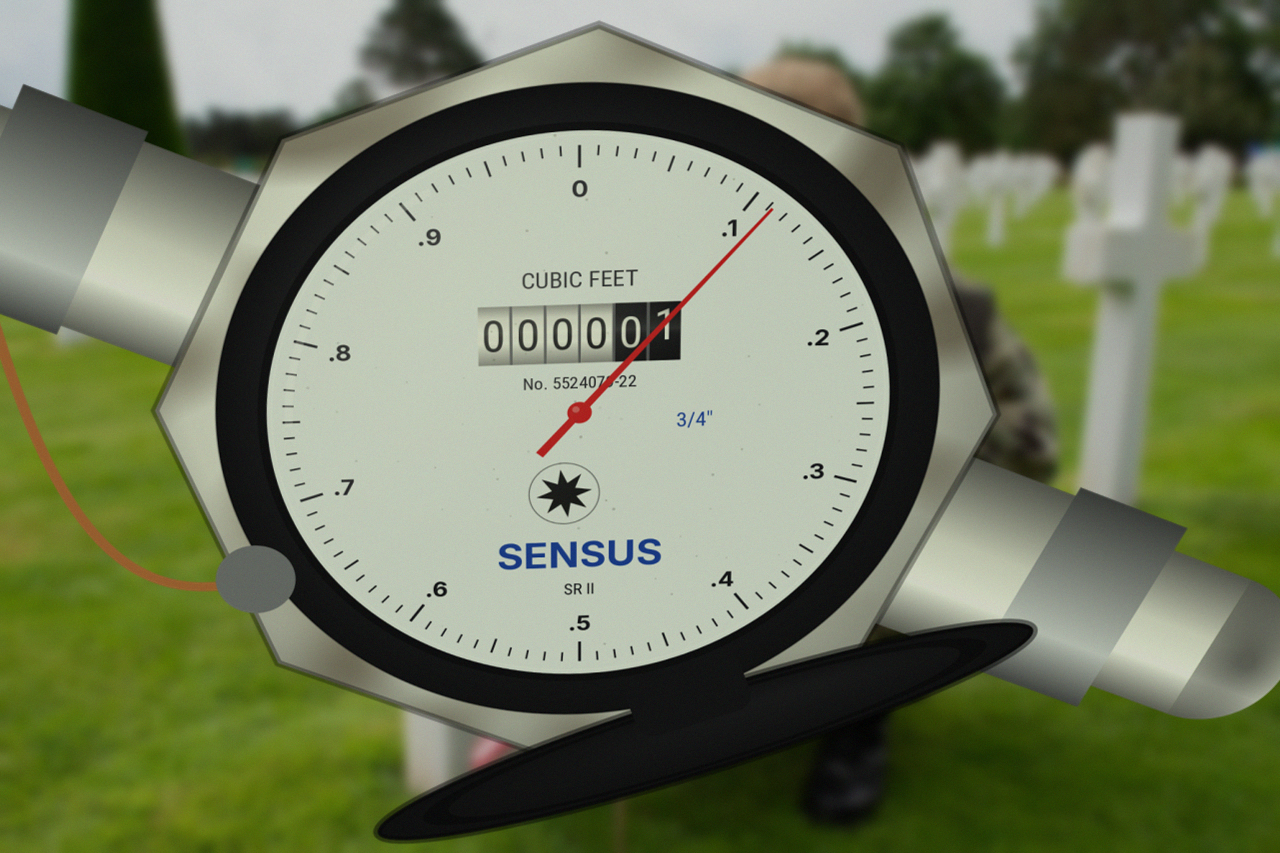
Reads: 1.11 (ft³)
